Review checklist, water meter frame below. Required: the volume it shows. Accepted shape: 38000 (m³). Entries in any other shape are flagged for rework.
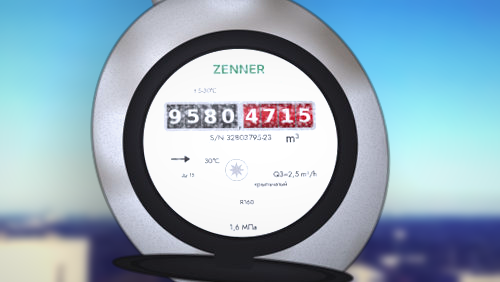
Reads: 9580.4715 (m³)
